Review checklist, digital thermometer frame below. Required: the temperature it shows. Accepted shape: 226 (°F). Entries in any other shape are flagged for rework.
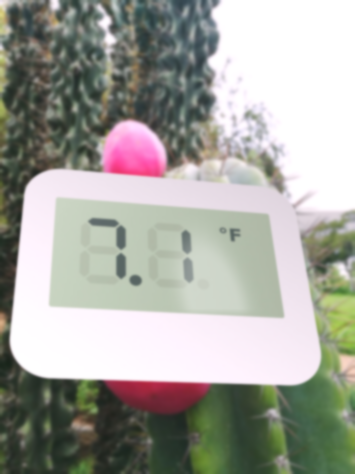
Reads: 7.1 (°F)
